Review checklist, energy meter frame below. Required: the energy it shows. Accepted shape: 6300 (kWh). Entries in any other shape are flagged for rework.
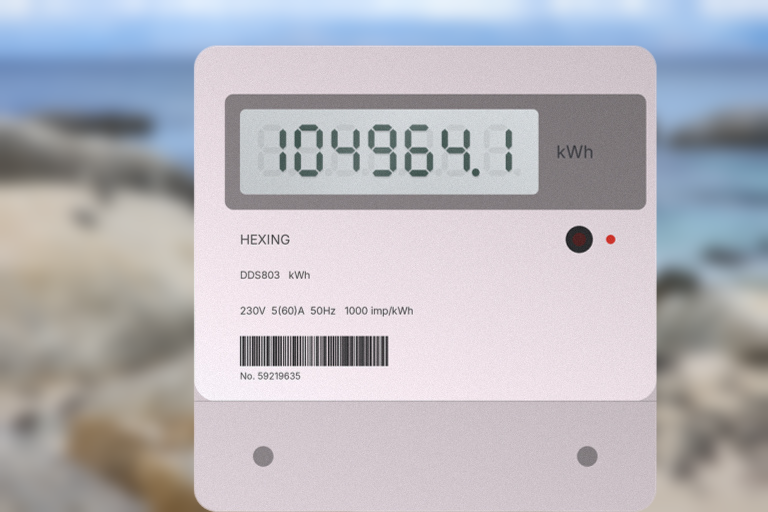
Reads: 104964.1 (kWh)
